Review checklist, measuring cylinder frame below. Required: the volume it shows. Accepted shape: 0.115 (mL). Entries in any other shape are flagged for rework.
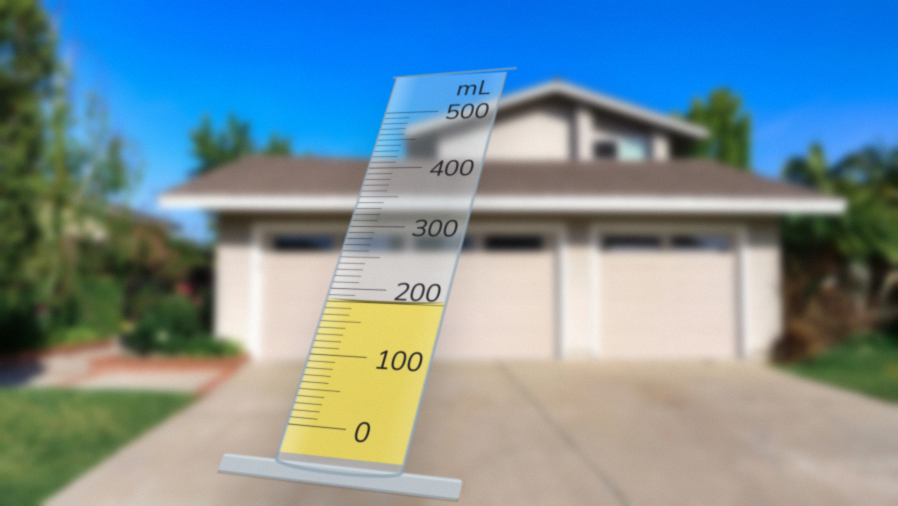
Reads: 180 (mL)
